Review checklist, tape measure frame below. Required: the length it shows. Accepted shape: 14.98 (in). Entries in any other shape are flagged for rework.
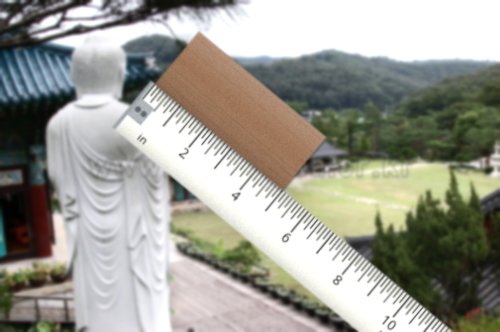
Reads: 5 (in)
